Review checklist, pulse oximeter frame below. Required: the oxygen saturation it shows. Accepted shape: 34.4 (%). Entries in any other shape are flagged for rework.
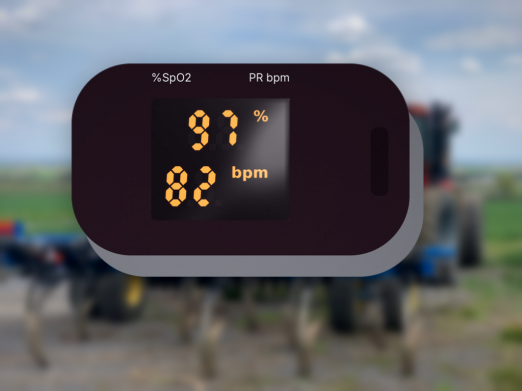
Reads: 97 (%)
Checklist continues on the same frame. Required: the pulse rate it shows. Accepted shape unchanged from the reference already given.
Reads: 82 (bpm)
